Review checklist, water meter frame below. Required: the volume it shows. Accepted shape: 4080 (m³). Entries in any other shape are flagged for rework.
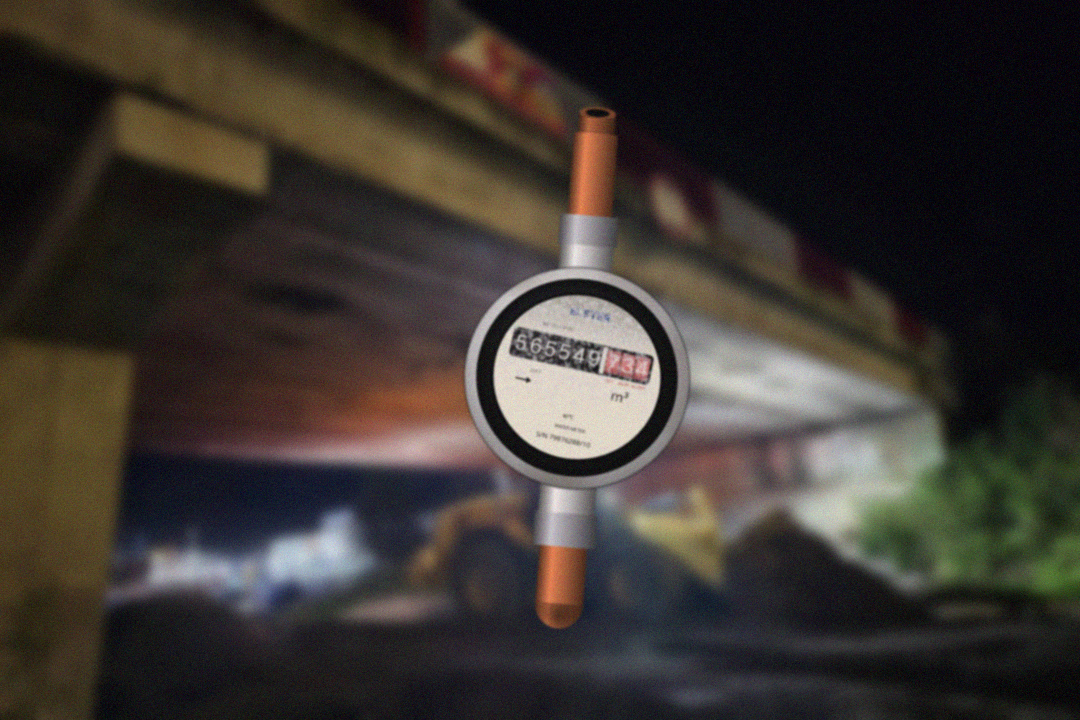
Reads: 565549.734 (m³)
